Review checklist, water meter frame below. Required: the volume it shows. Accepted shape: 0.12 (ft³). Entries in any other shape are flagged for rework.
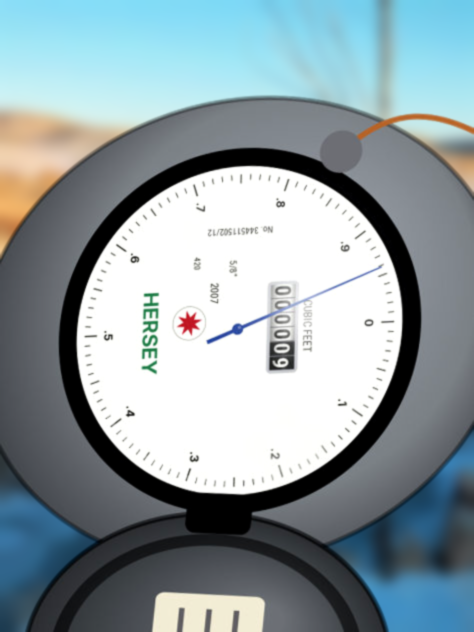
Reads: 8.94 (ft³)
